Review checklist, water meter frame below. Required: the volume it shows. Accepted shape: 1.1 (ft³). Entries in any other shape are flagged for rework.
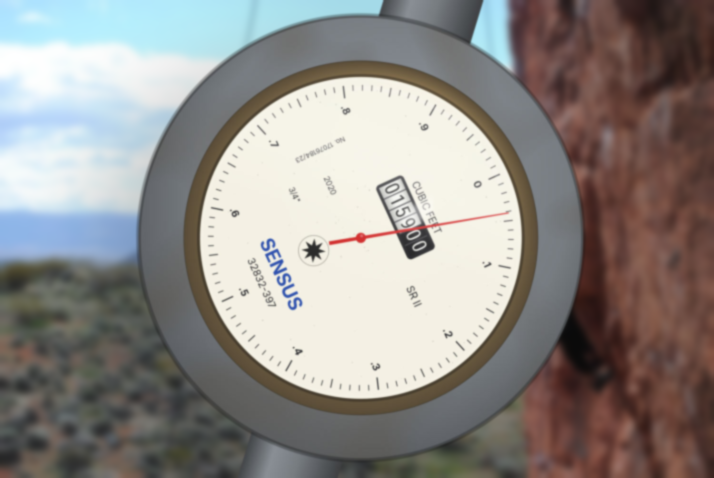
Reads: 15900.04 (ft³)
